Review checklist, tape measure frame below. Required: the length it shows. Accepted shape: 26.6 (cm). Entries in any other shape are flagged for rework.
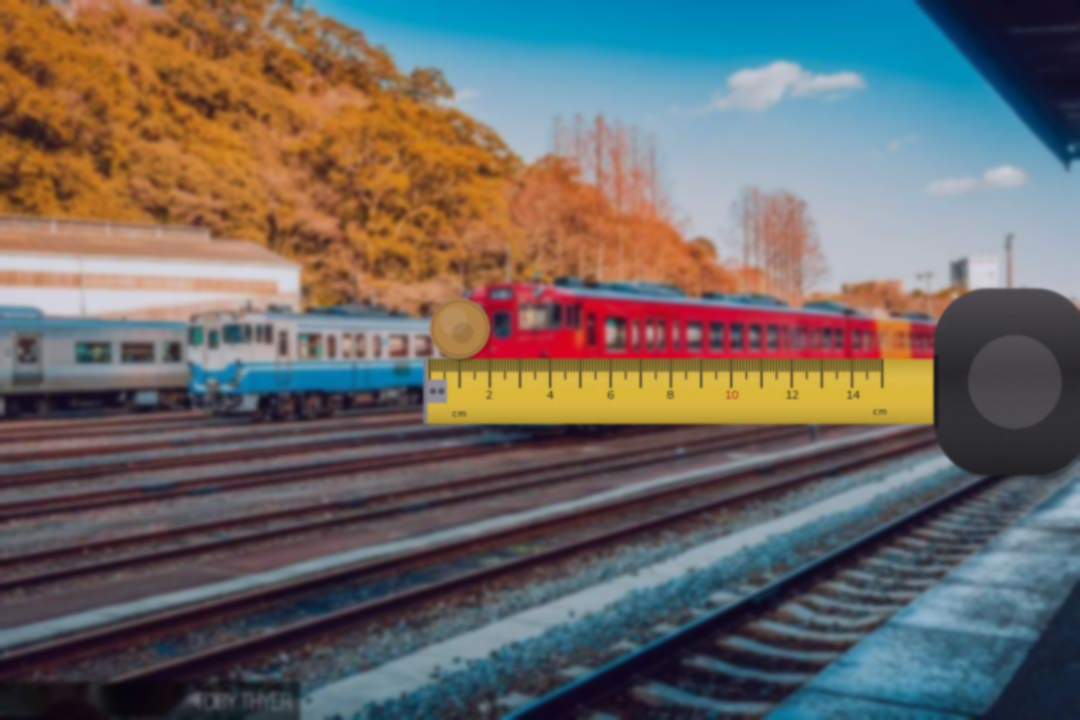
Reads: 2 (cm)
